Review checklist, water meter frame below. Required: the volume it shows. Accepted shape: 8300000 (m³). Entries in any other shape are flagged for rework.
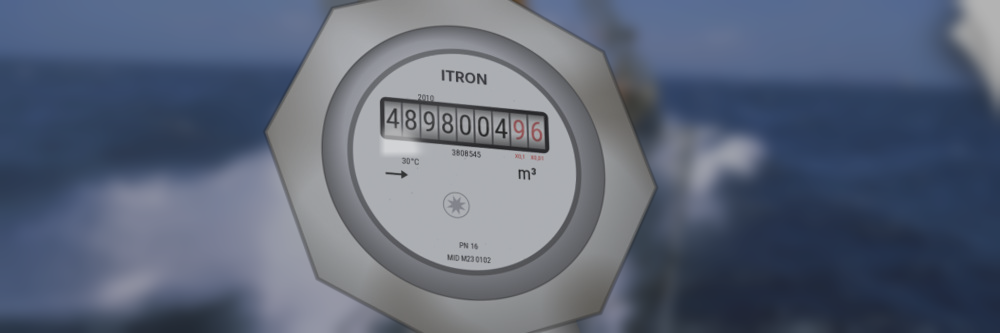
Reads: 4898004.96 (m³)
